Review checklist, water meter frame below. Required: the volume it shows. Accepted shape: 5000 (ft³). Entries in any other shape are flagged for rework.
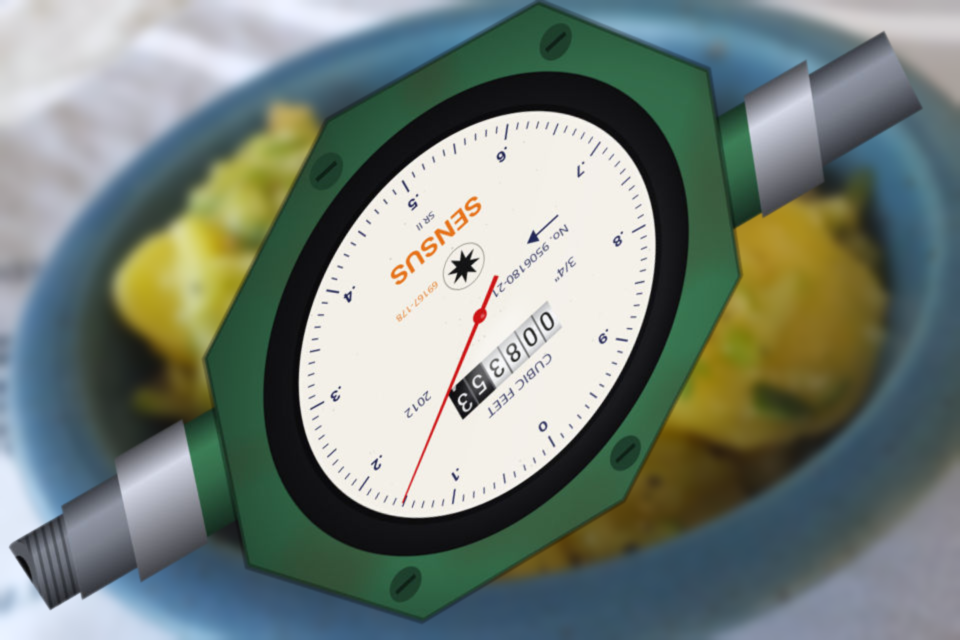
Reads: 8353.15 (ft³)
